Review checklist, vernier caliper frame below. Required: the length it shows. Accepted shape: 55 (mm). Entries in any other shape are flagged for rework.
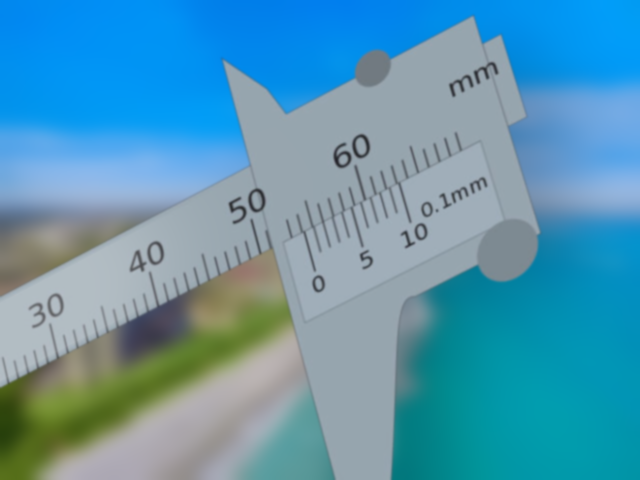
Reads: 54.2 (mm)
